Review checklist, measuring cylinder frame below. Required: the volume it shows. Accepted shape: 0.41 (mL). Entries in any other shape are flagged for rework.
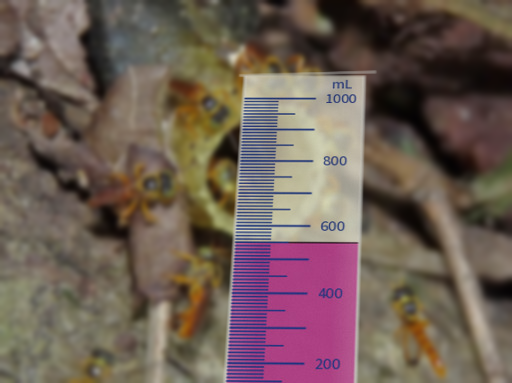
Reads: 550 (mL)
